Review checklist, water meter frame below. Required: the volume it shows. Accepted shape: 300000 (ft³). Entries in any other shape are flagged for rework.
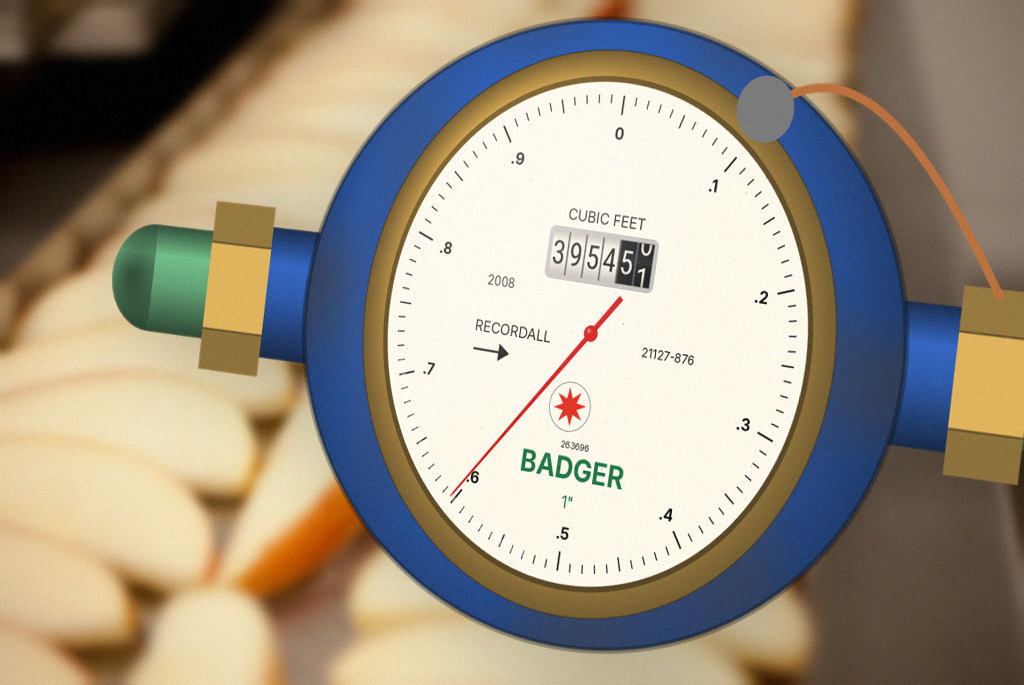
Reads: 395450.60 (ft³)
